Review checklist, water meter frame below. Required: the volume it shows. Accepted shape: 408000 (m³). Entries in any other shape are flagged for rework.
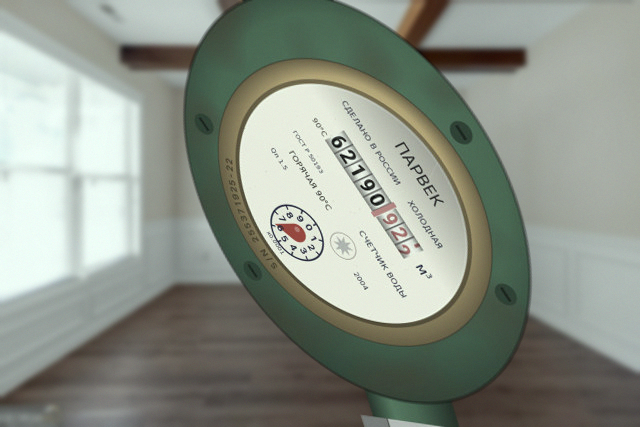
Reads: 62190.9216 (m³)
